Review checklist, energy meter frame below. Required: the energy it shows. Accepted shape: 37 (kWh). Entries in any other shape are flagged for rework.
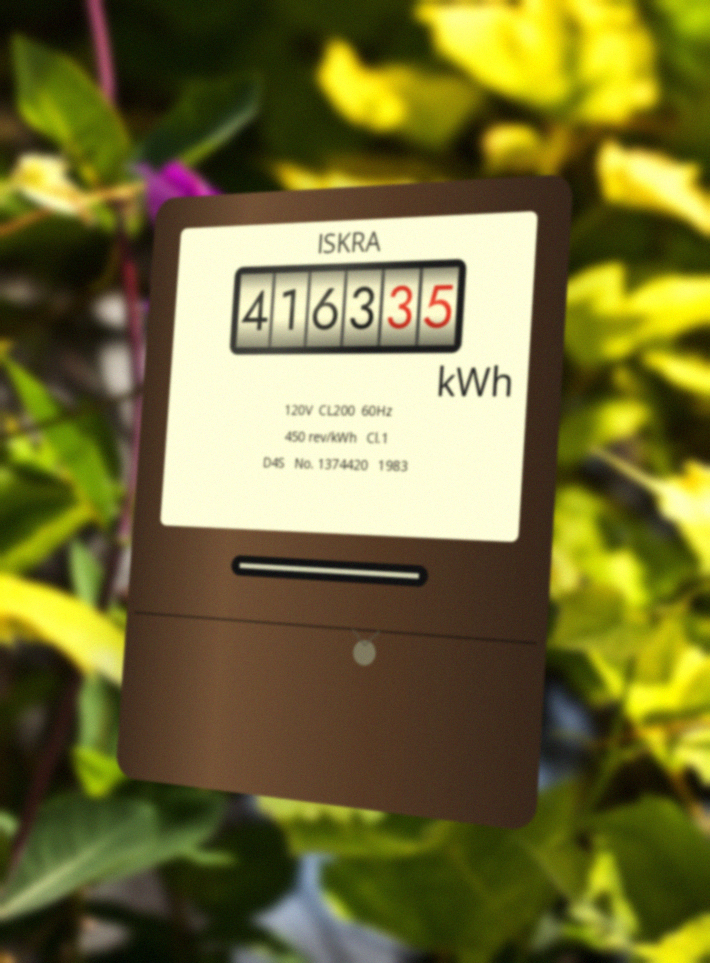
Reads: 4163.35 (kWh)
